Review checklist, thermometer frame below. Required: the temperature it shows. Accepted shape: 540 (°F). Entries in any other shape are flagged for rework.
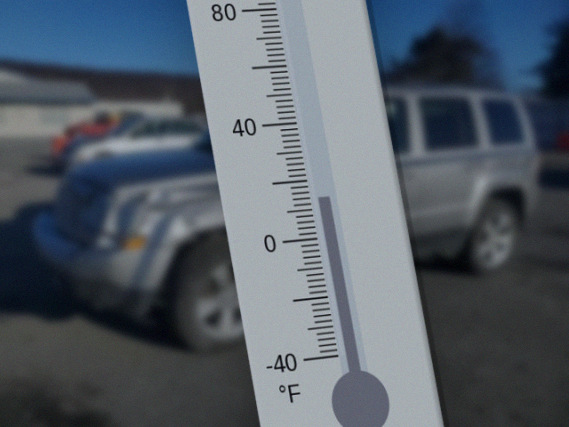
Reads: 14 (°F)
